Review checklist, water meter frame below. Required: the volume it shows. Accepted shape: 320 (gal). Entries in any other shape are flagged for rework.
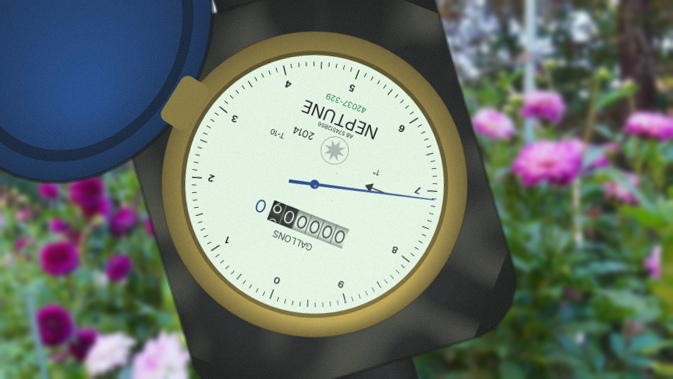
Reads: 87.1 (gal)
